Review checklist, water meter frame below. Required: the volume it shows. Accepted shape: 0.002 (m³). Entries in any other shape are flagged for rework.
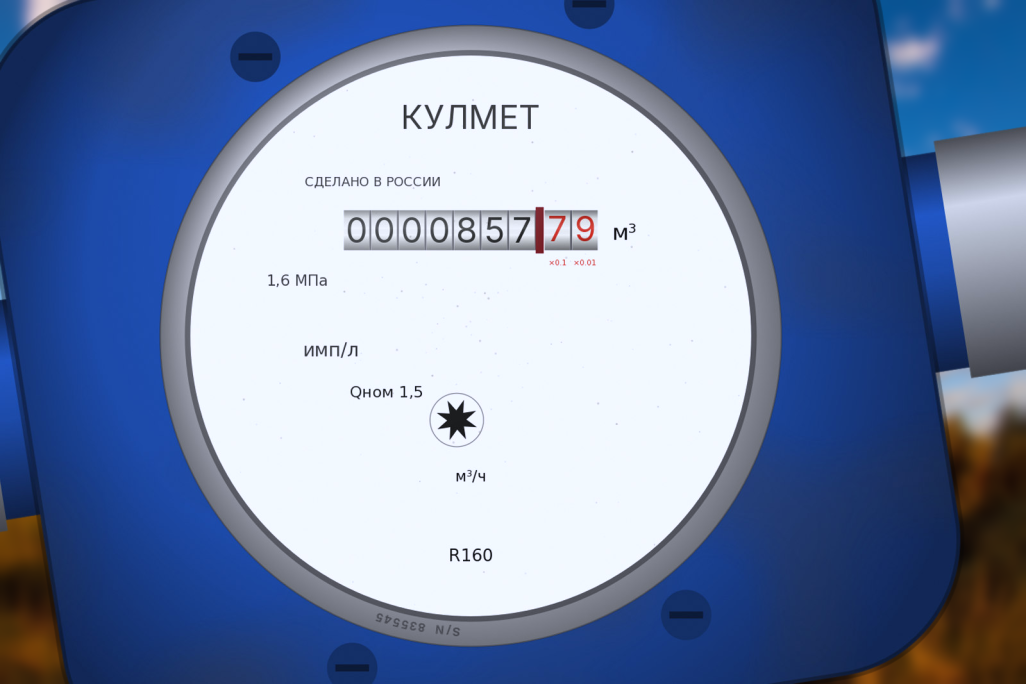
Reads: 857.79 (m³)
